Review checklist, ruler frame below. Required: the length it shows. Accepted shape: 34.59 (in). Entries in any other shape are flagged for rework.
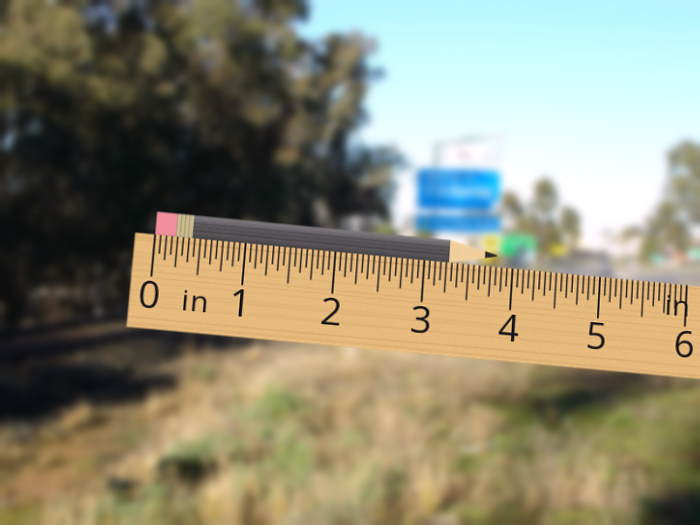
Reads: 3.8125 (in)
